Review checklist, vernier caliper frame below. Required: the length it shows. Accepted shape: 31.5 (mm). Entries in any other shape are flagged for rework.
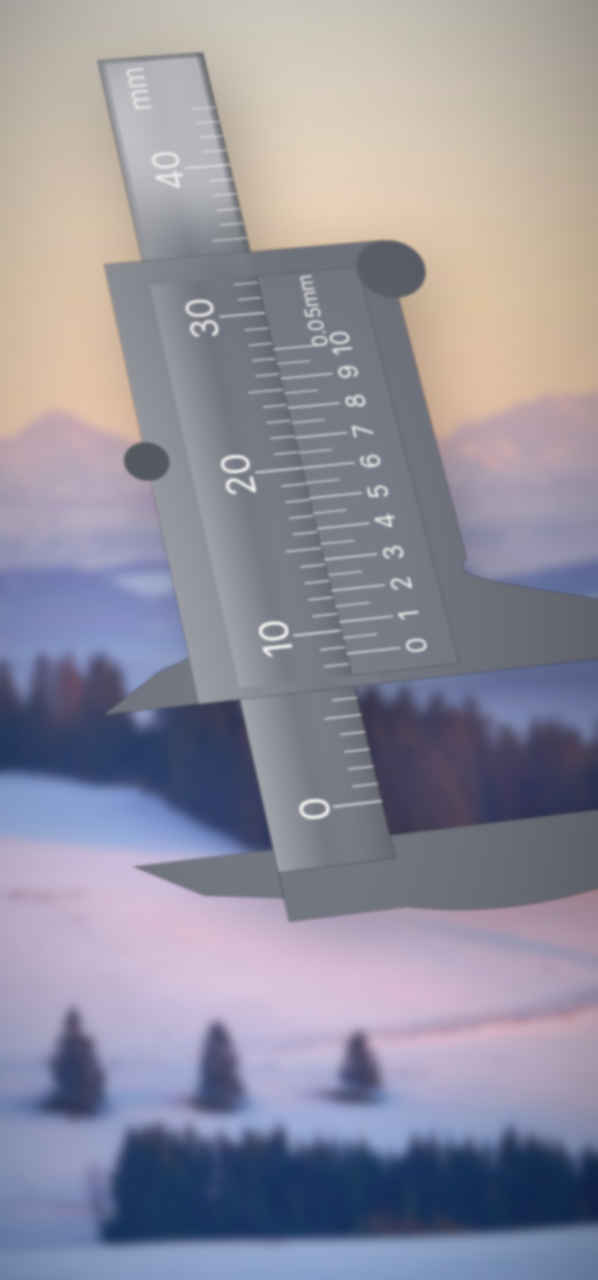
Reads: 8.6 (mm)
